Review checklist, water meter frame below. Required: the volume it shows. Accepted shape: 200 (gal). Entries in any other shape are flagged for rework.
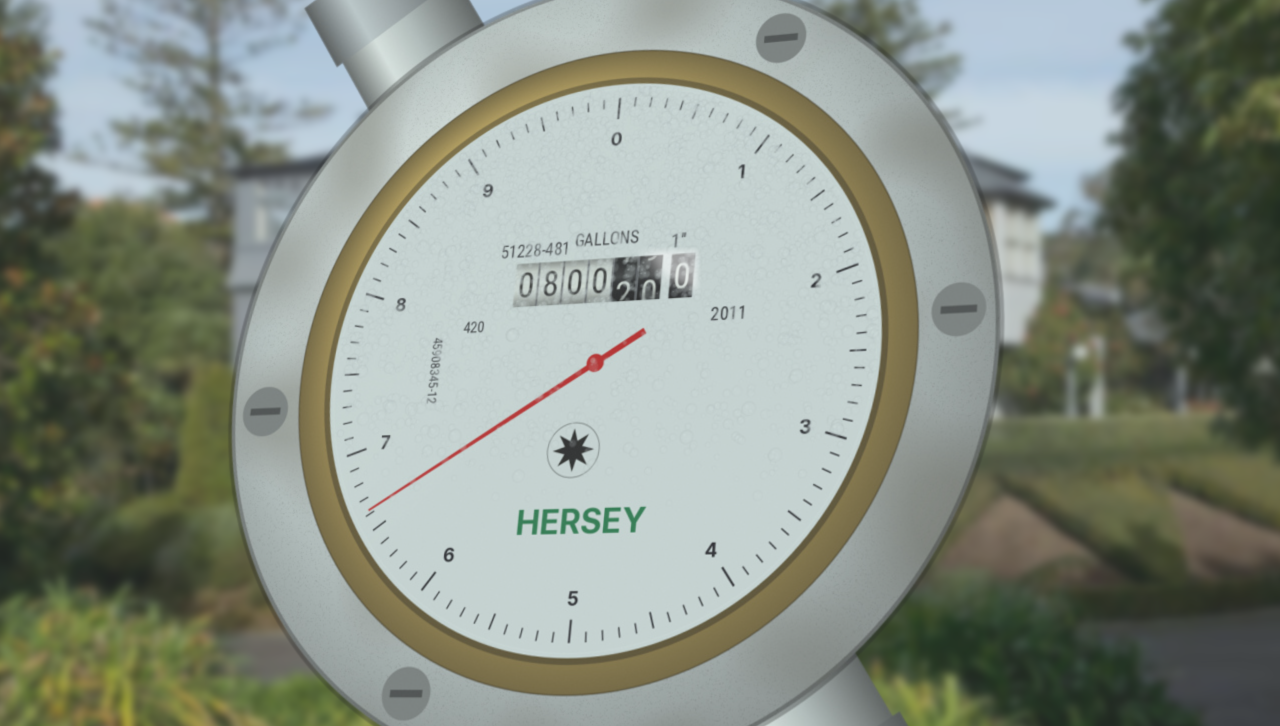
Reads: 800196.6 (gal)
